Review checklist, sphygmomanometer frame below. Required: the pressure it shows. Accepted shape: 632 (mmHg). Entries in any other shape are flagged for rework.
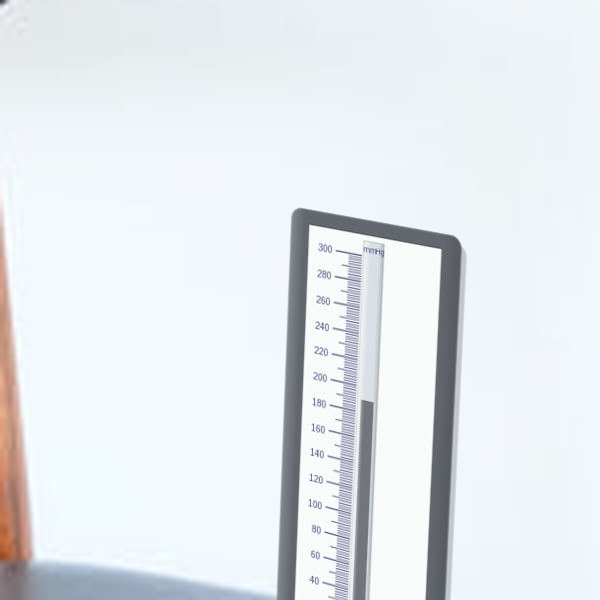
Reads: 190 (mmHg)
